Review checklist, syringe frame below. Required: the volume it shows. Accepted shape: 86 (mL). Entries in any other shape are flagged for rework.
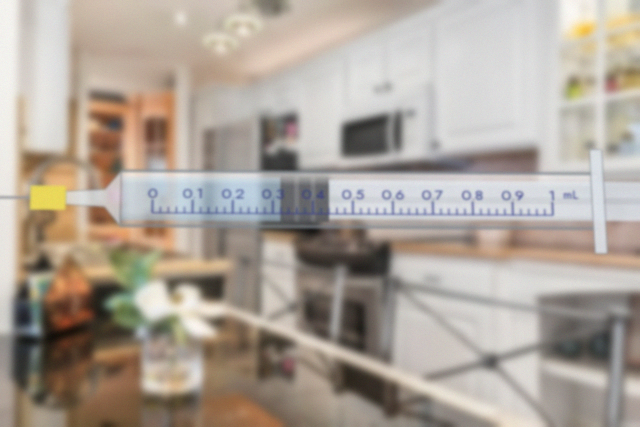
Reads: 0.32 (mL)
